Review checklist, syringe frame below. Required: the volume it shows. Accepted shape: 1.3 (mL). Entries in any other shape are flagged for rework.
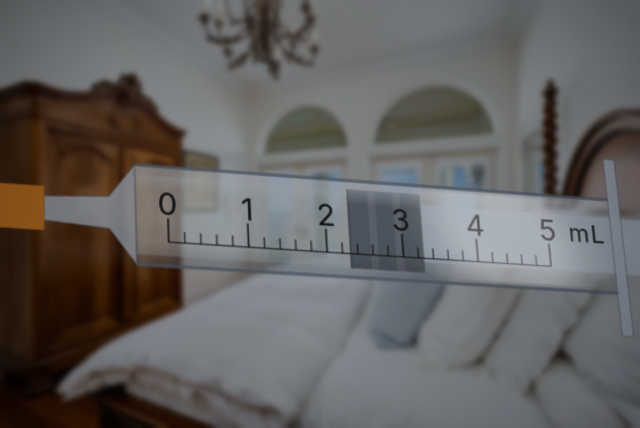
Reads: 2.3 (mL)
